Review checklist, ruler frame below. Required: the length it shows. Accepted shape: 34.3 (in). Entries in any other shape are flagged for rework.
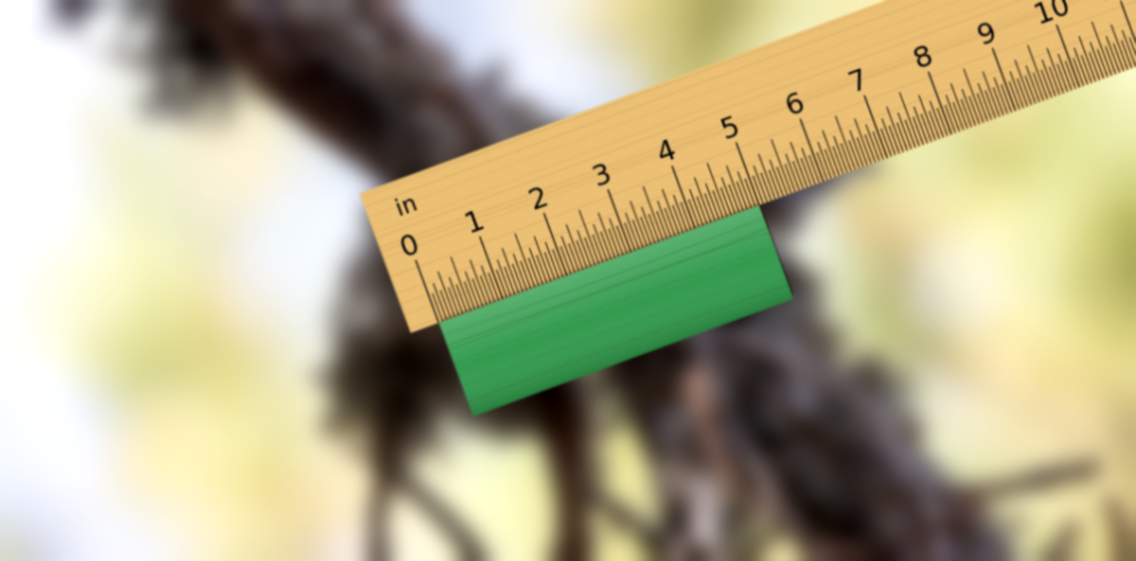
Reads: 5 (in)
